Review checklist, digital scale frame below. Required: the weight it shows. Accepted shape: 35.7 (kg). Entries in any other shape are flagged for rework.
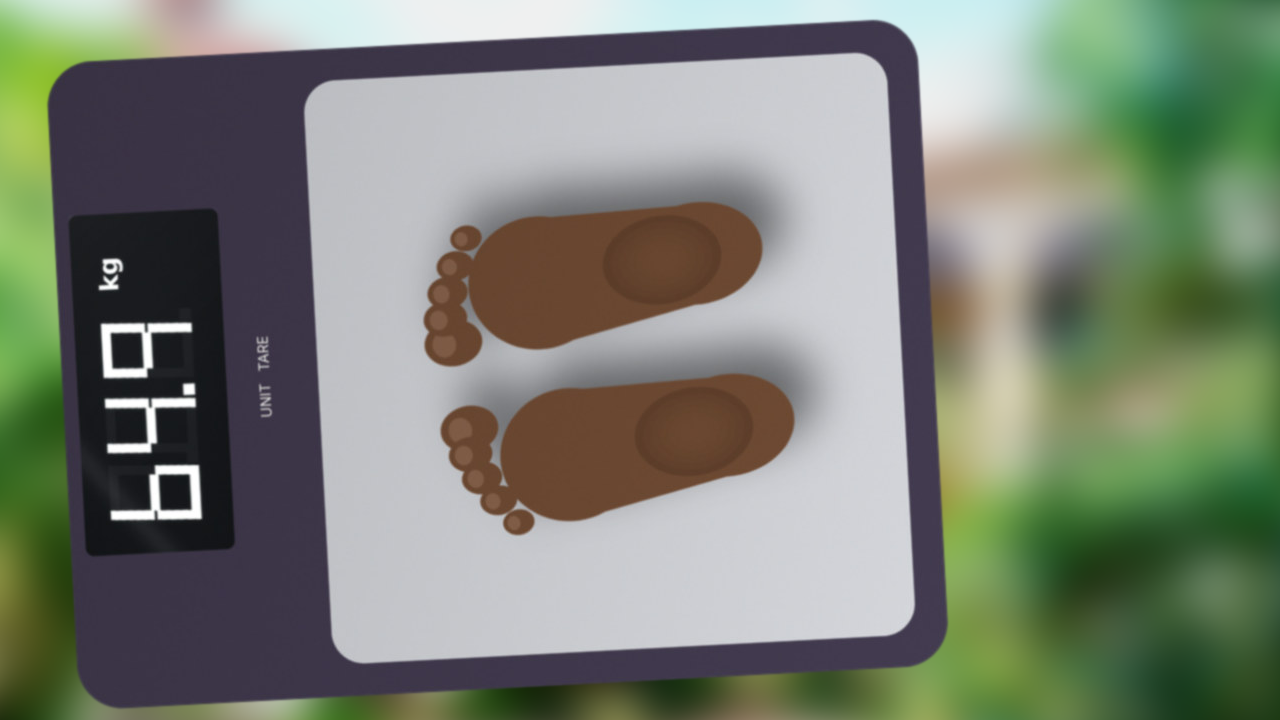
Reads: 64.9 (kg)
